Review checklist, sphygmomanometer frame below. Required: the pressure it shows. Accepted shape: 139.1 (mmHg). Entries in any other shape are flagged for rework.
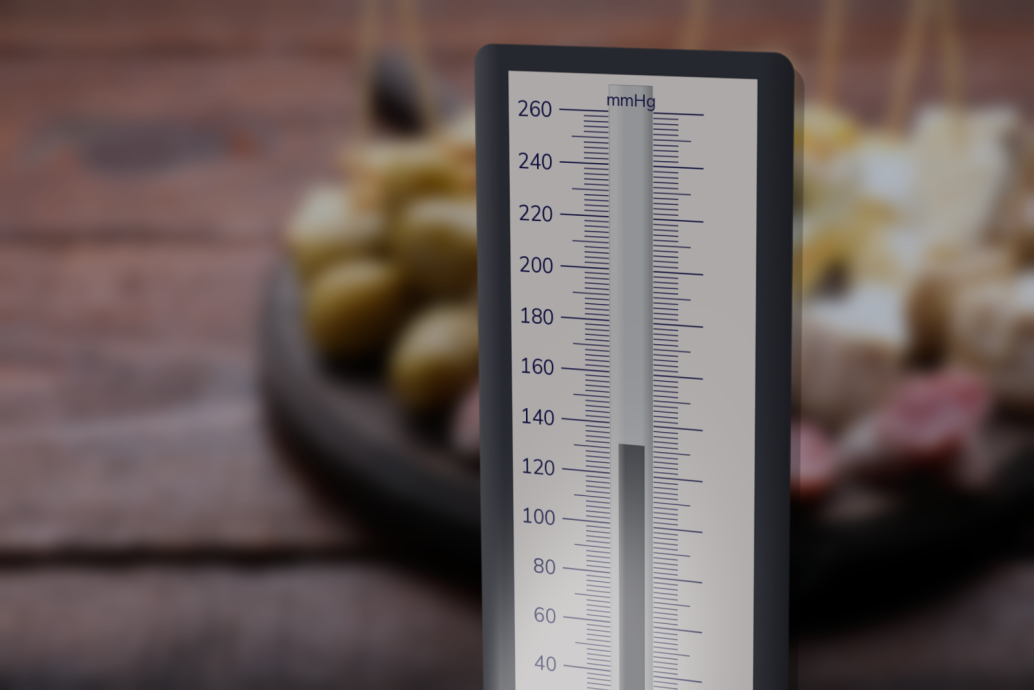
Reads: 132 (mmHg)
